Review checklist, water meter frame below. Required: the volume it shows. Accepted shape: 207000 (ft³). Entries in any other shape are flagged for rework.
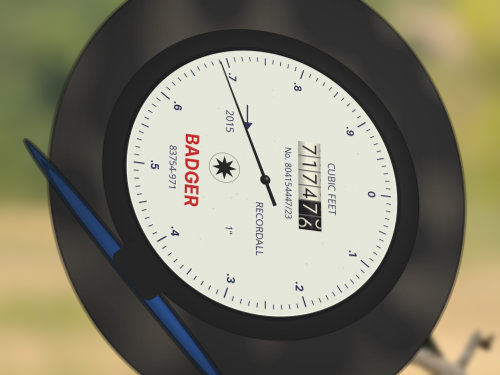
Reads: 717475.69 (ft³)
